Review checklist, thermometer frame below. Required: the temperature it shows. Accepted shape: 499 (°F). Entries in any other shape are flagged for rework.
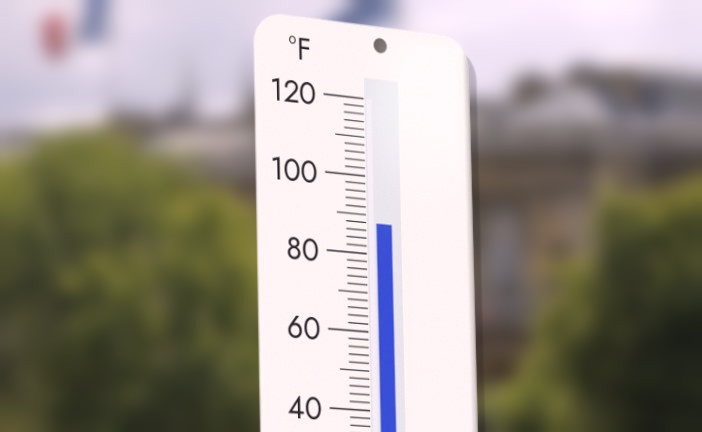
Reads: 88 (°F)
